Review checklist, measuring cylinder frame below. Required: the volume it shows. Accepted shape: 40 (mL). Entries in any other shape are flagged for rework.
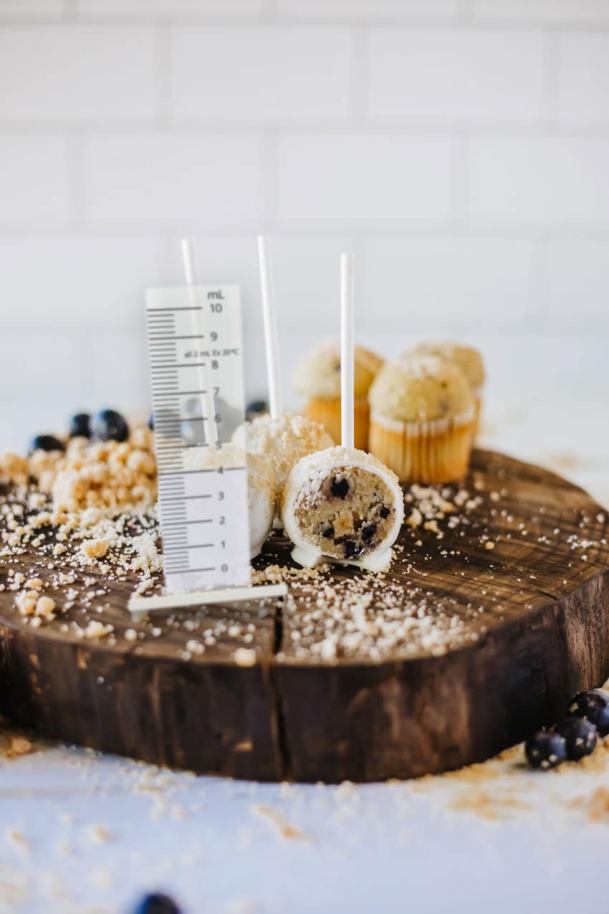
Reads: 4 (mL)
